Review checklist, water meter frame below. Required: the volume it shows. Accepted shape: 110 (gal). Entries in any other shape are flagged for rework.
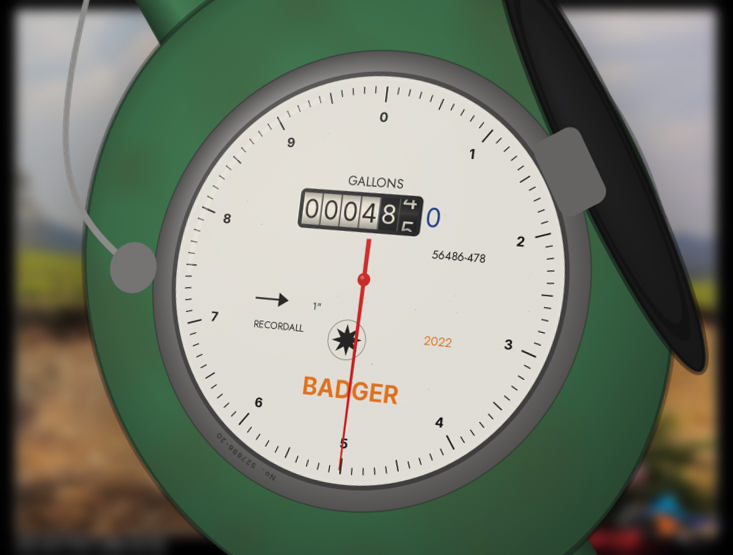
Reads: 4845.0 (gal)
